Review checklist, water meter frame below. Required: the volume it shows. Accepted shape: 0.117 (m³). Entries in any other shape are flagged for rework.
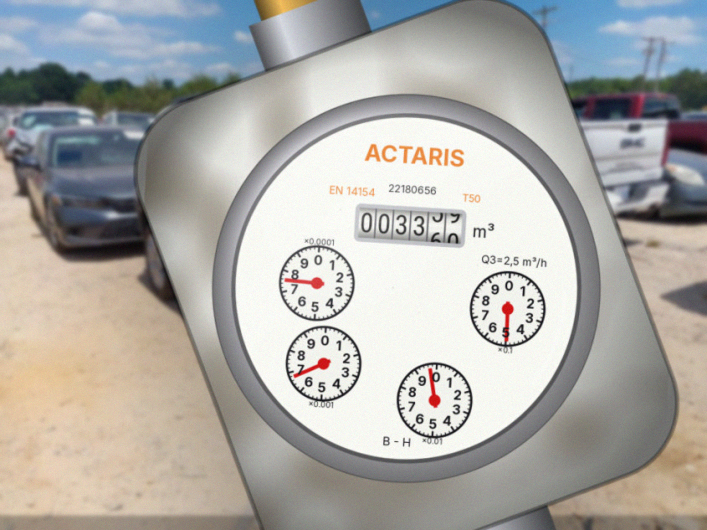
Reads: 3359.4967 (m³)
